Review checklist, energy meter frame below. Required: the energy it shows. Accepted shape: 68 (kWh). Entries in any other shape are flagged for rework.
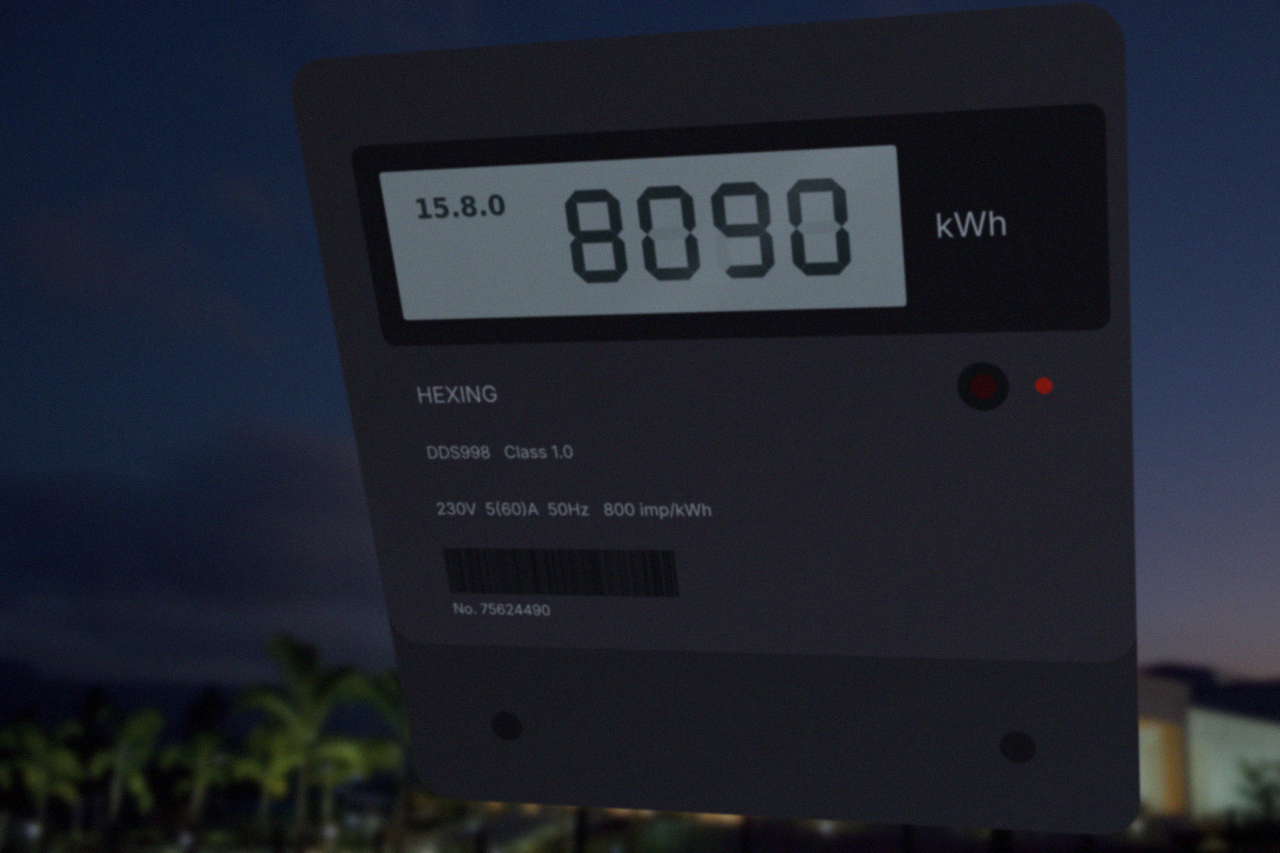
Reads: 8090 (kWh)
